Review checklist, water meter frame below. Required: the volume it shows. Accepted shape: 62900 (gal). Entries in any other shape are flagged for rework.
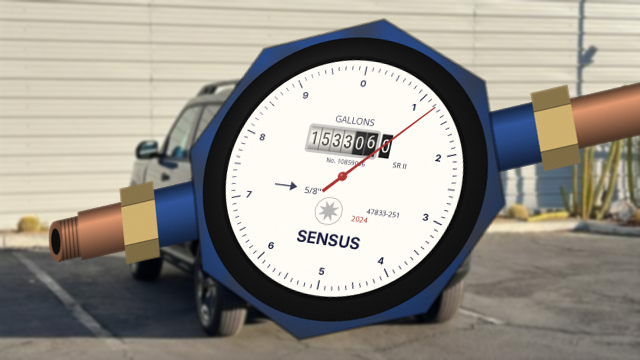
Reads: 1533061.2 (gal)
